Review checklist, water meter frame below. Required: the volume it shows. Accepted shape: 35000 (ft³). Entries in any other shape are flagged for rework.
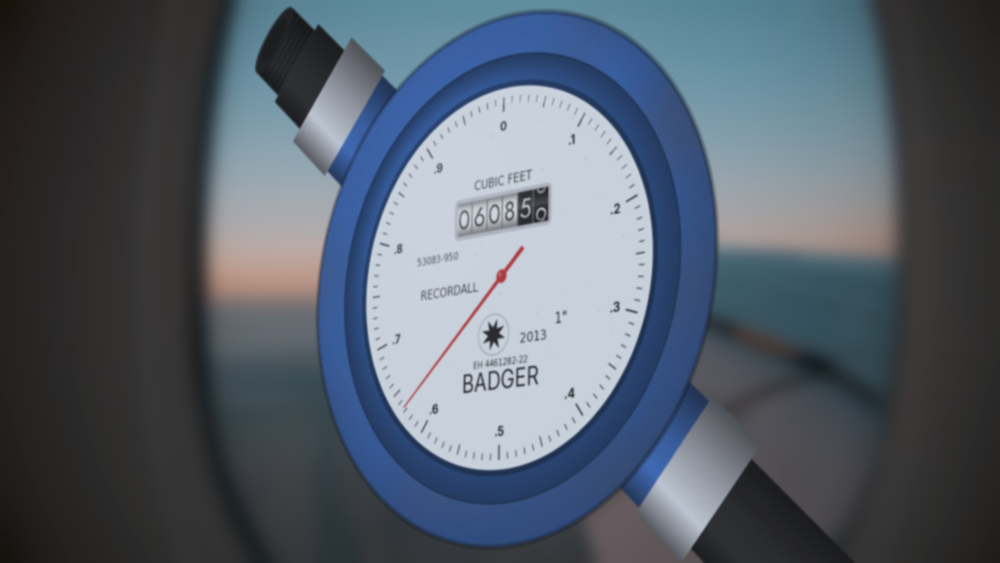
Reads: 60858.63 (ft³)
